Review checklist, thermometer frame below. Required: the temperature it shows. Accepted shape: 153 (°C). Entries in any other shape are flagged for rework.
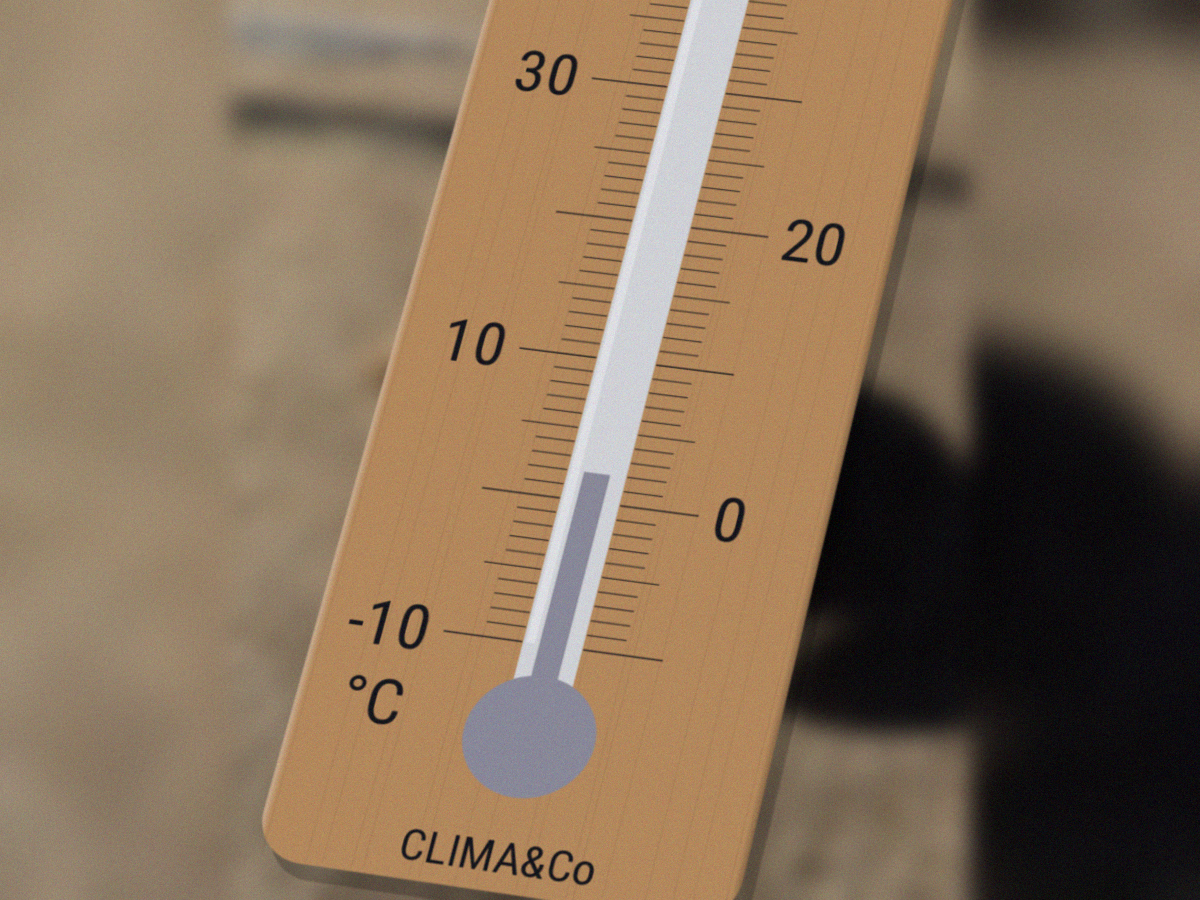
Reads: 2 (°C)
